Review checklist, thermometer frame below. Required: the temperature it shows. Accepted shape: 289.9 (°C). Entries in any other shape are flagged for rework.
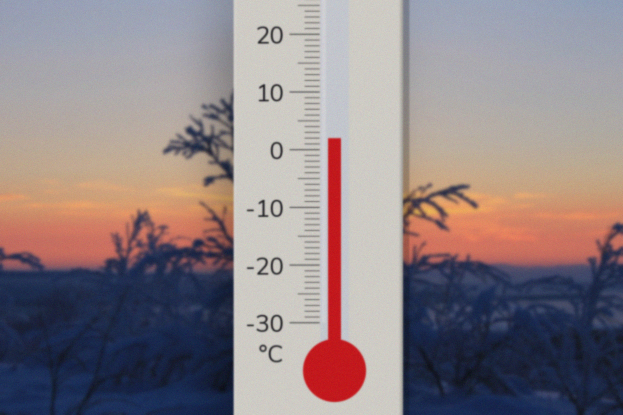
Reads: 2 (°C)
